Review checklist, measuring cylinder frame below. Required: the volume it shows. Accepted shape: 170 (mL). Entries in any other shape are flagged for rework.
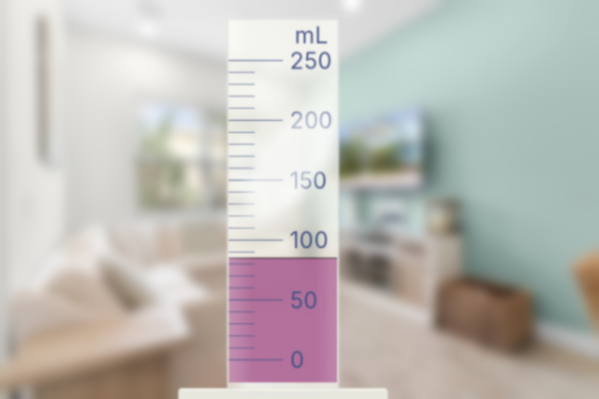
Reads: 85 (mL)
